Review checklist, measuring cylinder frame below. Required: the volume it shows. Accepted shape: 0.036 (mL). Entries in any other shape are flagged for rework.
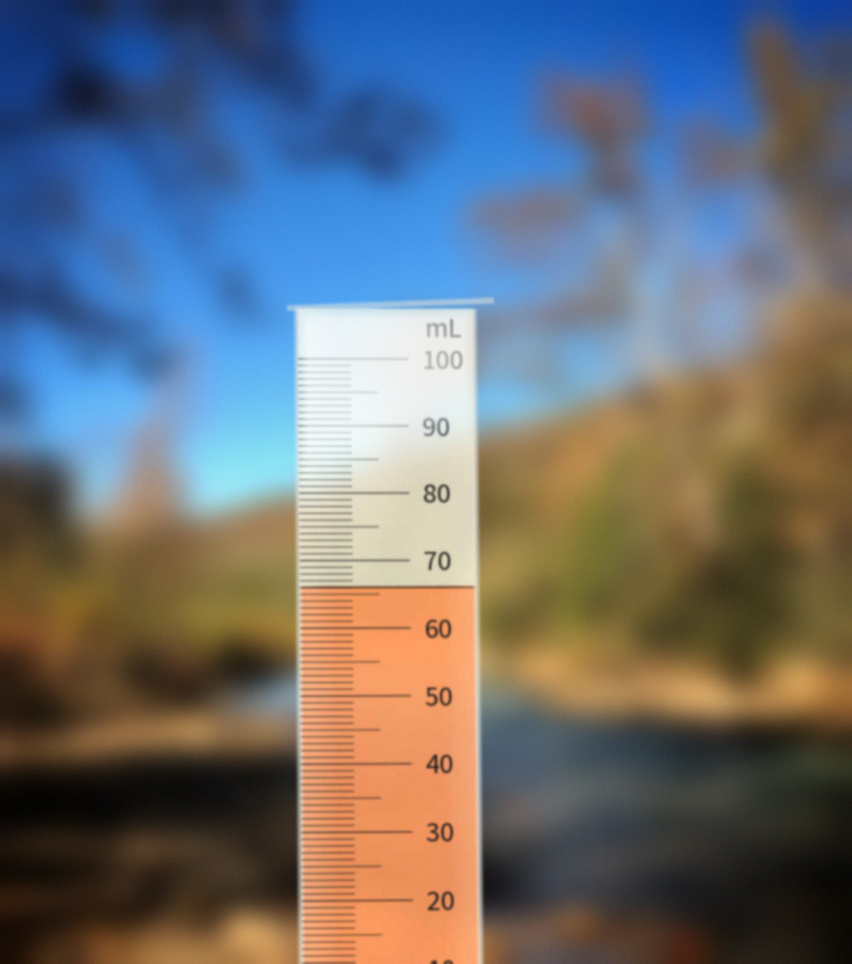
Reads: 66 (mL)
